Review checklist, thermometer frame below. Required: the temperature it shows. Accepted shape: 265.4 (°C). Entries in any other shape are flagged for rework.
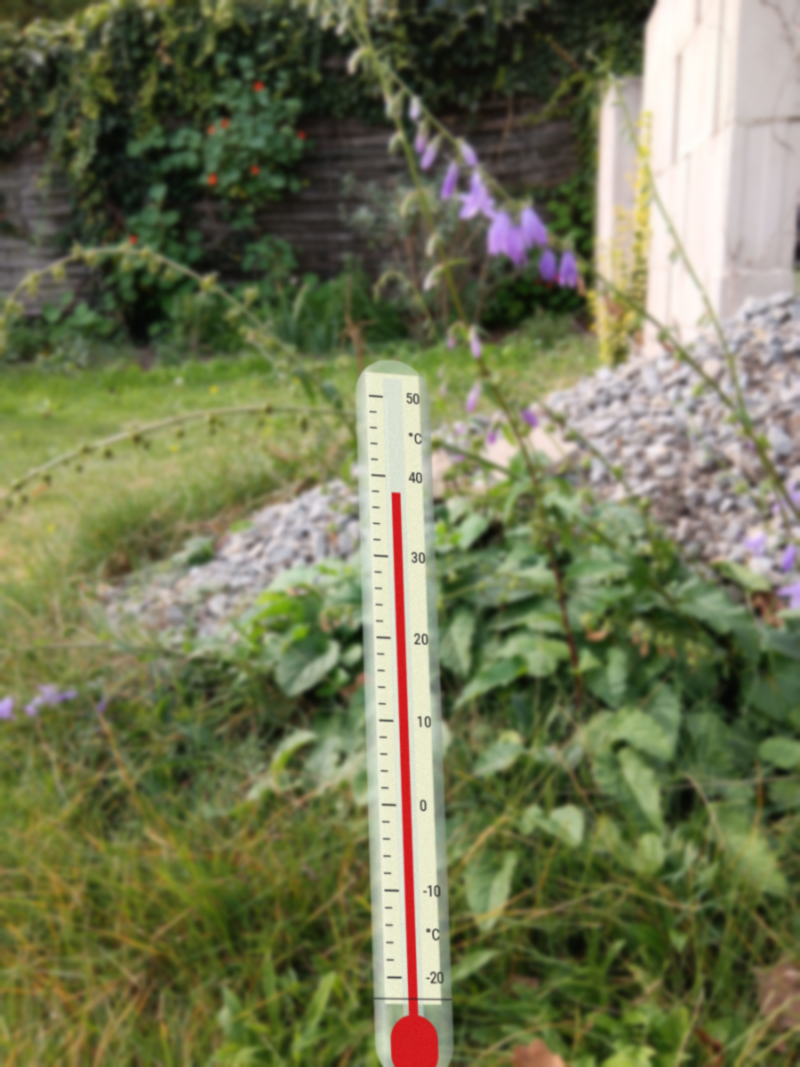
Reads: 38 (°C)
